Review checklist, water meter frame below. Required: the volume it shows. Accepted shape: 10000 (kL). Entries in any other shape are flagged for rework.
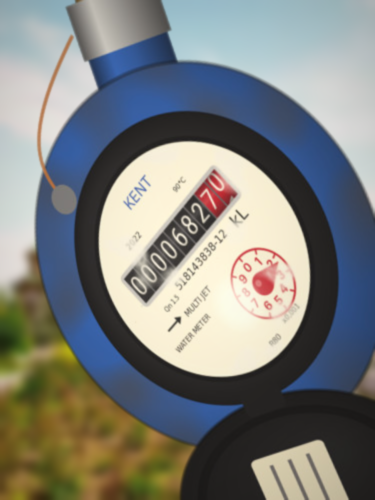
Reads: 682.702 (kL)
